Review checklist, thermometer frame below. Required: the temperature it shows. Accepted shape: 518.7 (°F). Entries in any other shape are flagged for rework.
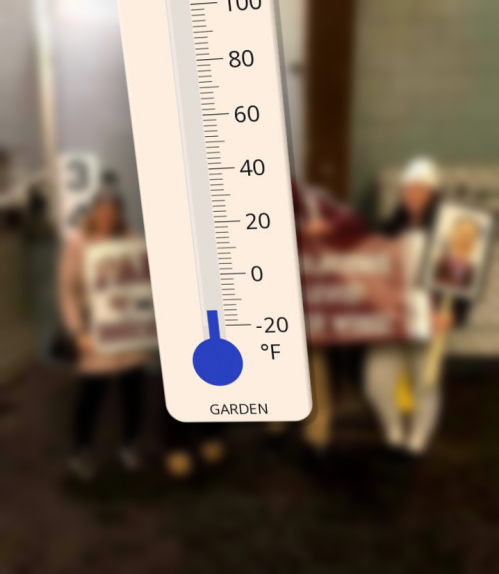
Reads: -14 (°F)
